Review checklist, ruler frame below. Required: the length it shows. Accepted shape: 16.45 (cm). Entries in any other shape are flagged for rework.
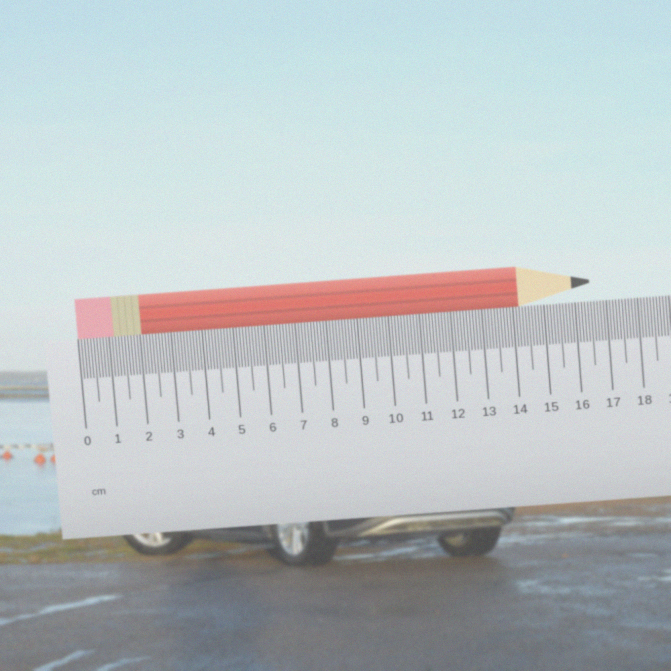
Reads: 16.5 (cm)
